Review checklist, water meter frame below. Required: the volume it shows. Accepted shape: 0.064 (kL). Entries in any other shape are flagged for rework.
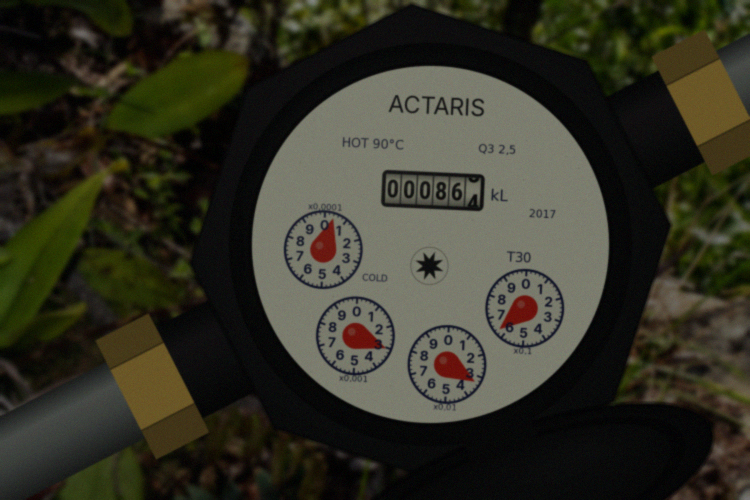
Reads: 863.6330 (kL)
